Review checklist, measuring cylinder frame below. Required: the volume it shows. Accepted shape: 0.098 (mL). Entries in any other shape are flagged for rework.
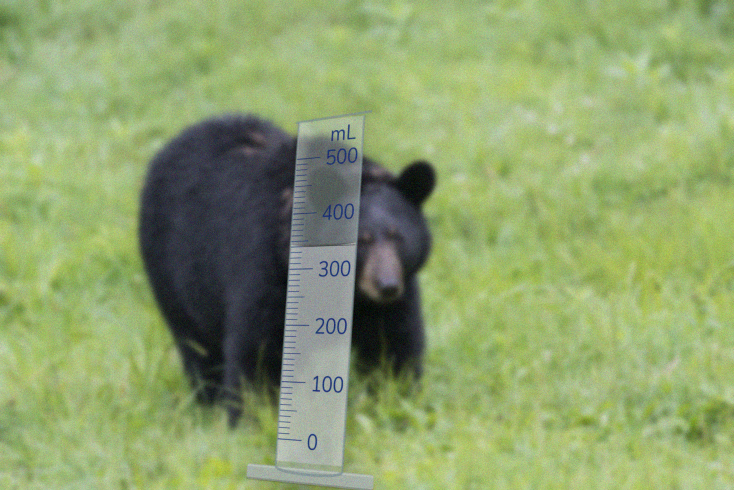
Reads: 340 (mL)
